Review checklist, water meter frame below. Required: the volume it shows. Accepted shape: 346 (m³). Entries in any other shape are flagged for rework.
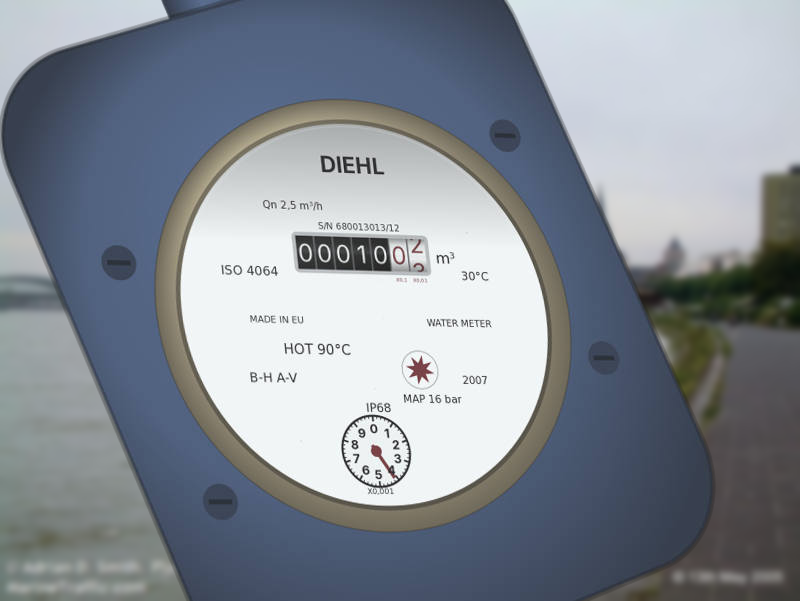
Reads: 10.024 (m³)
